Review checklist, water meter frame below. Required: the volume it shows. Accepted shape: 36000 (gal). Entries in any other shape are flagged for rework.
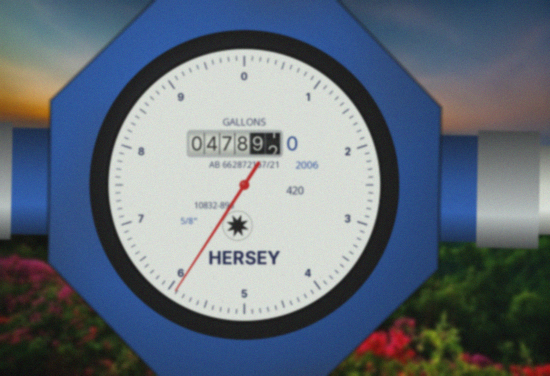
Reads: 478915.9 (gal)
